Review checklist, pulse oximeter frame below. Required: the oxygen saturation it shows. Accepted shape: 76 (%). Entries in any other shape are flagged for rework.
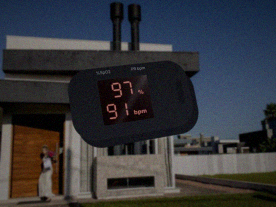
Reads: 97 (%)
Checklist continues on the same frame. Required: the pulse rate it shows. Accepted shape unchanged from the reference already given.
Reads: 91 (bpm)
